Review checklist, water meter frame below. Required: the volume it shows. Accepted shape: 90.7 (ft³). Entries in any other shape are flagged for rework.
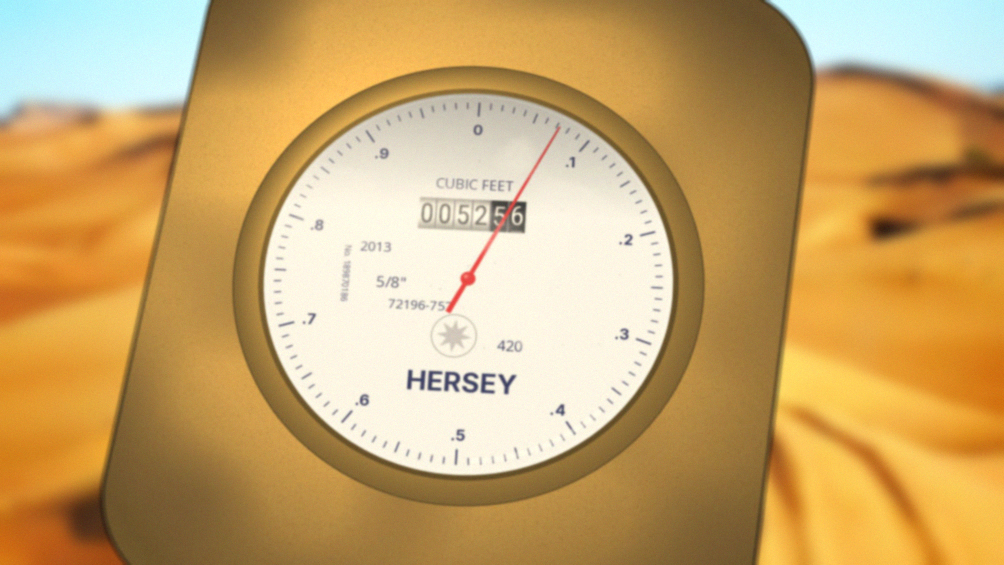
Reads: 5256.07 (ft³)
